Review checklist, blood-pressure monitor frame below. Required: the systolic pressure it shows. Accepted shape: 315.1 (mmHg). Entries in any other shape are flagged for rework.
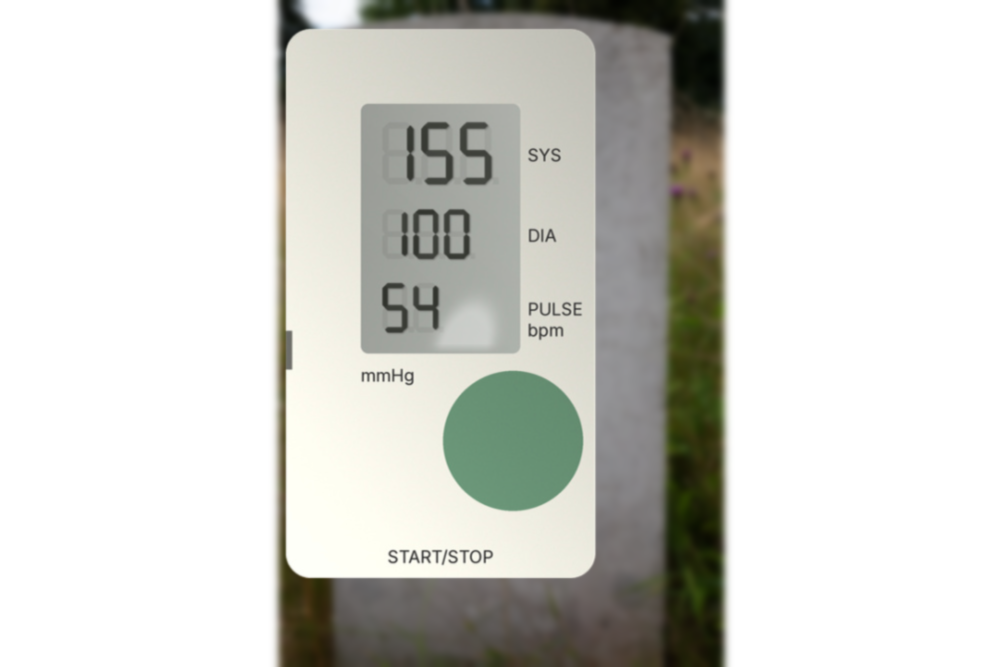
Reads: 155 (mmHg)
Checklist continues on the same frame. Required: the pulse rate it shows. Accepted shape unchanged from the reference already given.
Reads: 54 (bpm)
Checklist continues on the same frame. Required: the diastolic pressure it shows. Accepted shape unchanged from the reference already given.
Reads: 100 (mmHg)
